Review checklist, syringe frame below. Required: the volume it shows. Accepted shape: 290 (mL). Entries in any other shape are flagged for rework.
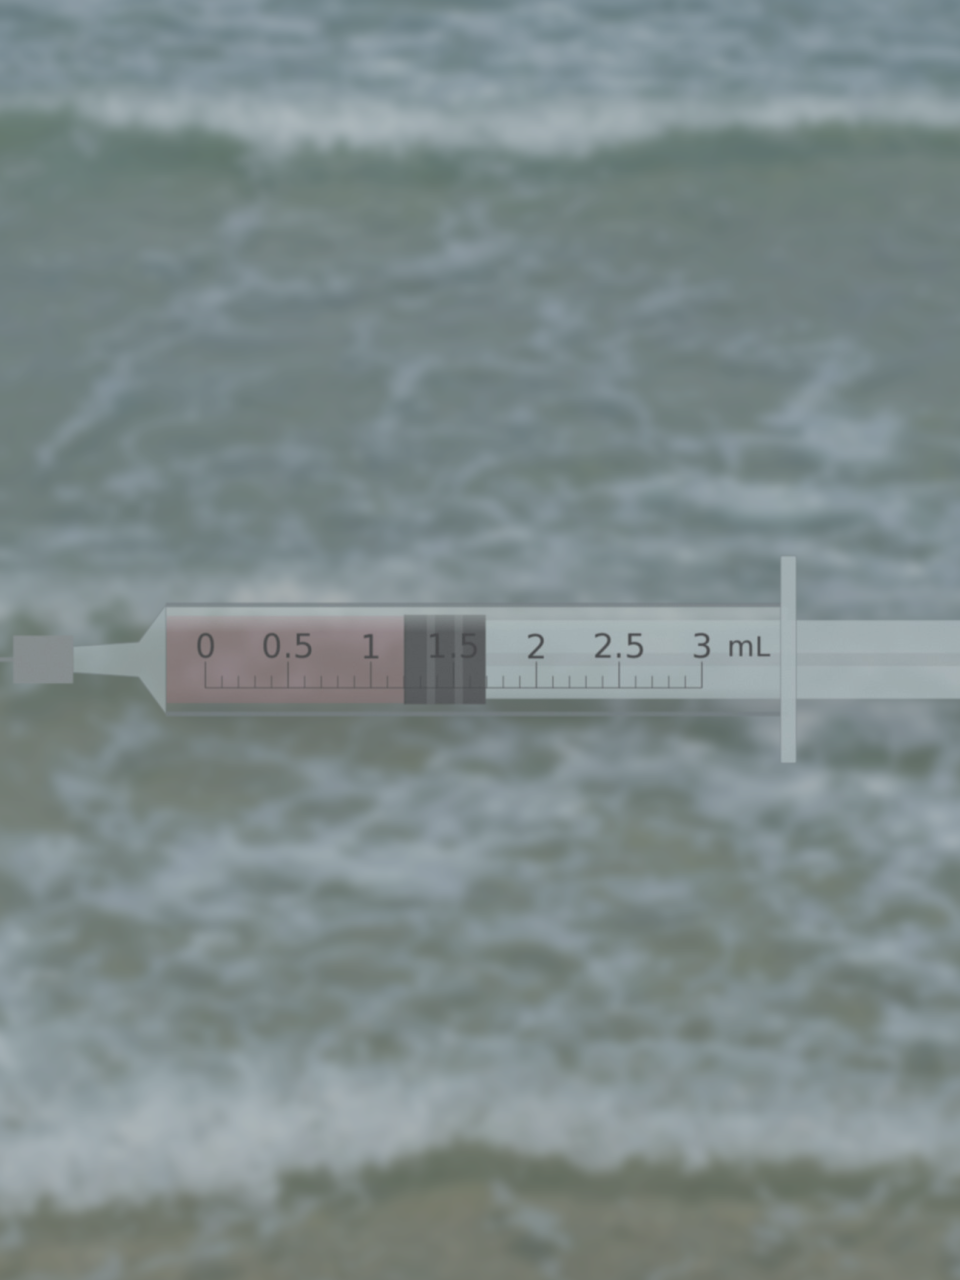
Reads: 1.2 (mL)
